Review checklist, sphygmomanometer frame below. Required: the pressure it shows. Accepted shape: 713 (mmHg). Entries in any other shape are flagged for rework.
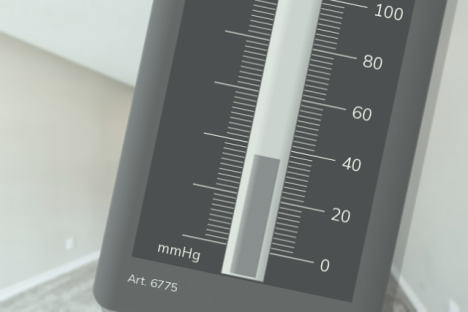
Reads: 36 (mmHg)
